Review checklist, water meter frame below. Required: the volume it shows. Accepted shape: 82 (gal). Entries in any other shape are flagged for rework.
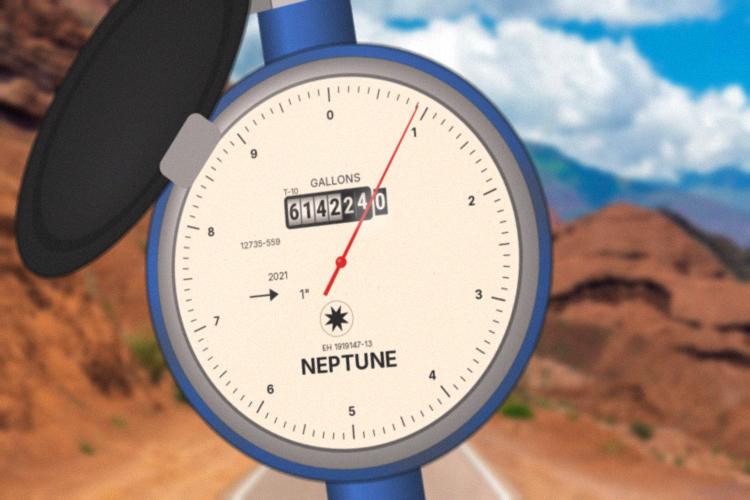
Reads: 6142240.9 (gal)
